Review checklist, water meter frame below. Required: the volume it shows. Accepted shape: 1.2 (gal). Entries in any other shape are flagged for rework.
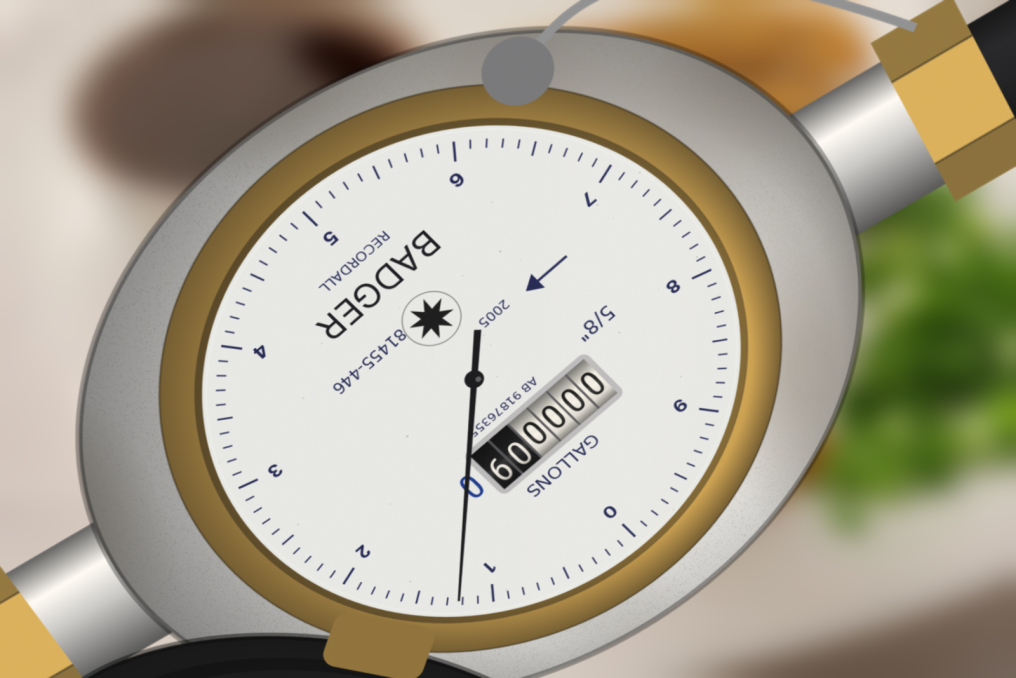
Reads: 91.2 (gal)
